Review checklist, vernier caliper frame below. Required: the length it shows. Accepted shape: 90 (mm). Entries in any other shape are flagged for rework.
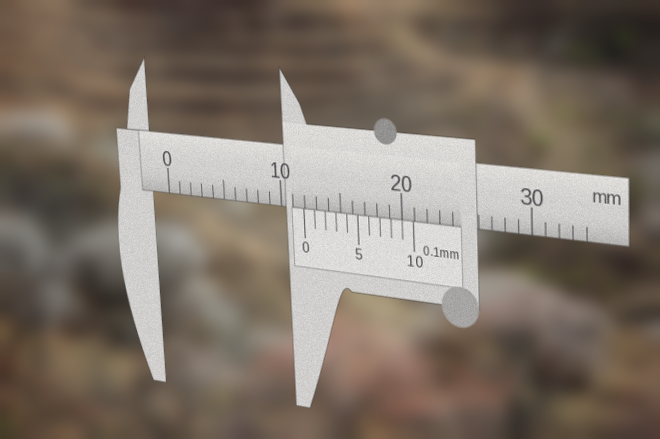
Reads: 11.9 (mm)
